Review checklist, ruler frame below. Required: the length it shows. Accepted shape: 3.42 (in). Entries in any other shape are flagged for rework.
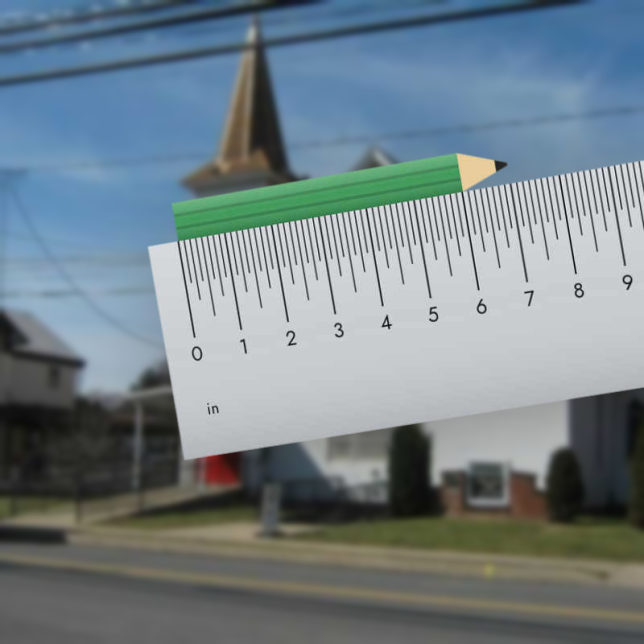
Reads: 7 (in)
